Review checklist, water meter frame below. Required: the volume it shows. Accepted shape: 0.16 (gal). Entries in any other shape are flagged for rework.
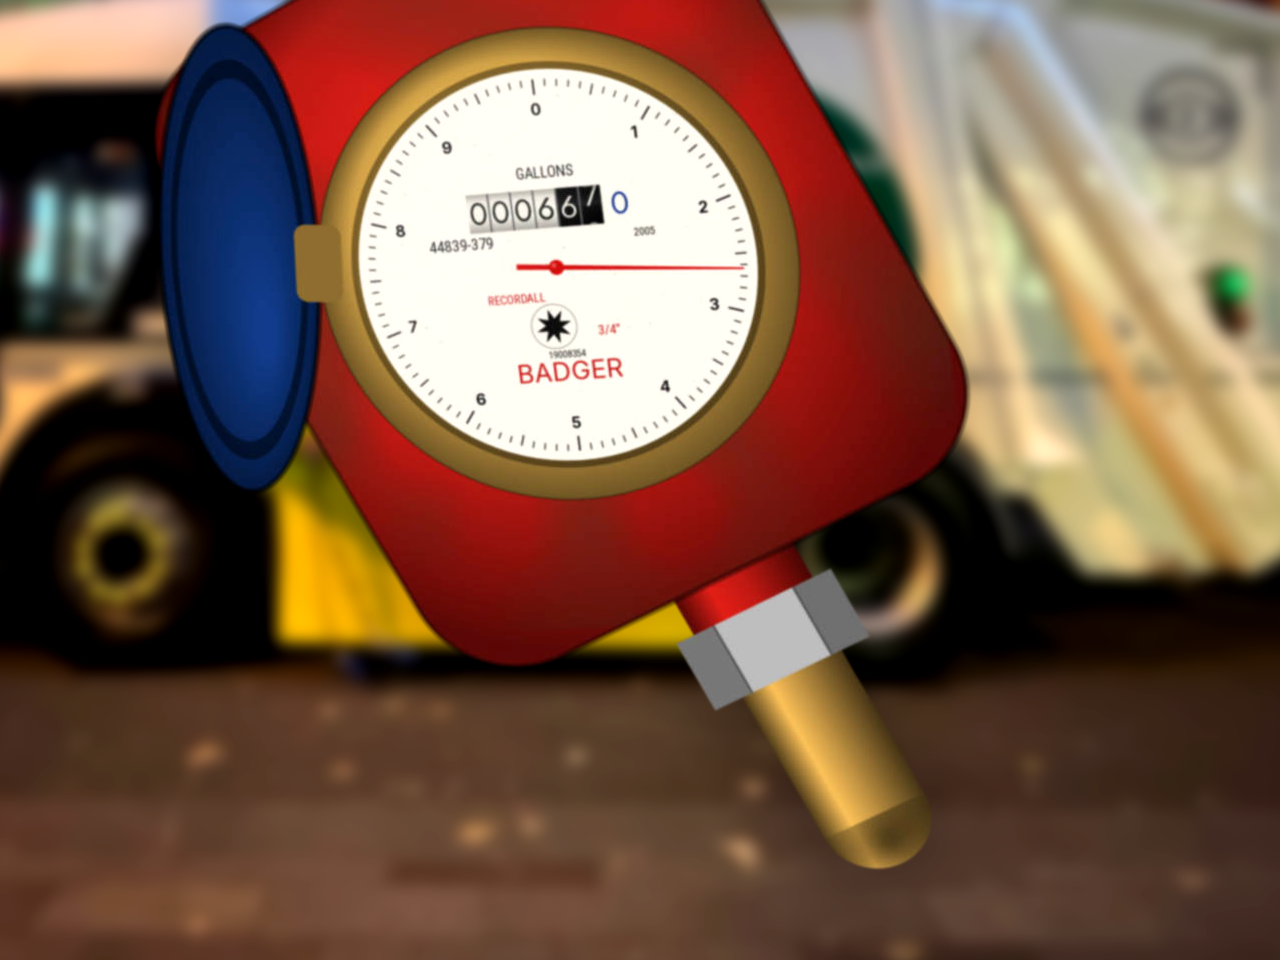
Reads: 6672.6 (gal)
